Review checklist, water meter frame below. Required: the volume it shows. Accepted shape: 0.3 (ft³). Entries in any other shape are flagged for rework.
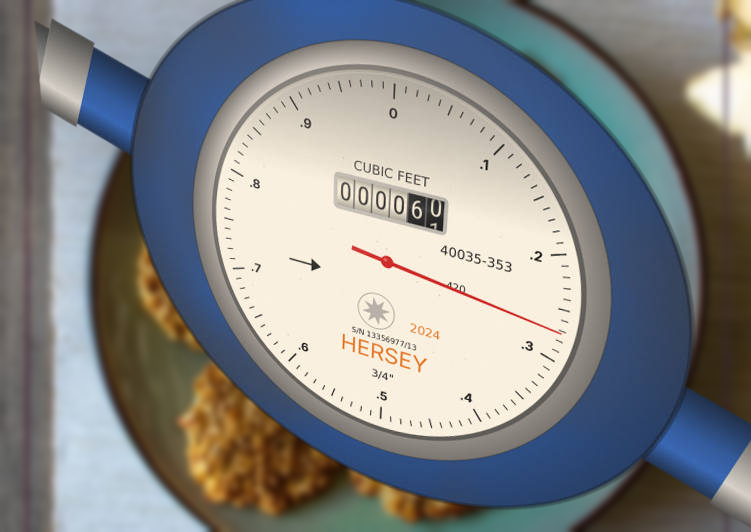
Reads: 60.27 (ft³)
